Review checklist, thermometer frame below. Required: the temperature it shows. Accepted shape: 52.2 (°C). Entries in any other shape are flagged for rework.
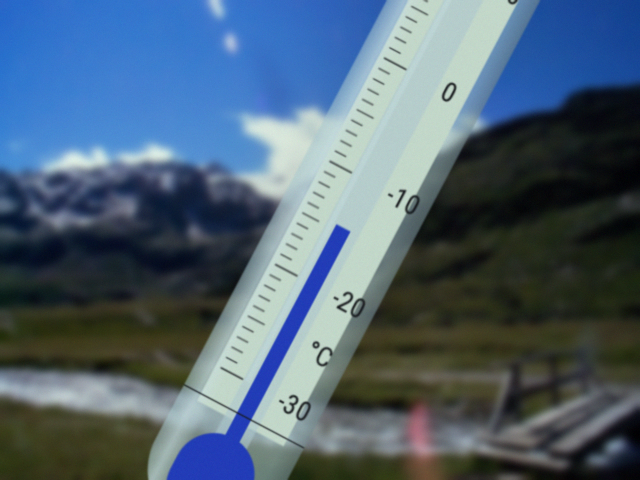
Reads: -14.5 (°C)
